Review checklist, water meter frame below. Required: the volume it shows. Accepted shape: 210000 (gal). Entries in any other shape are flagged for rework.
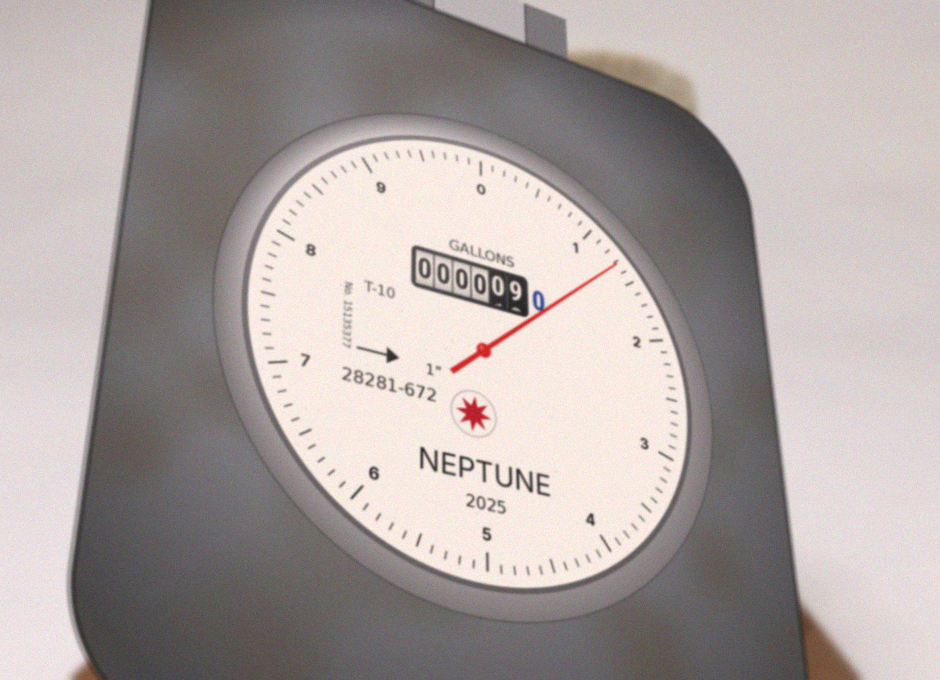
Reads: 91.3 (gal)
